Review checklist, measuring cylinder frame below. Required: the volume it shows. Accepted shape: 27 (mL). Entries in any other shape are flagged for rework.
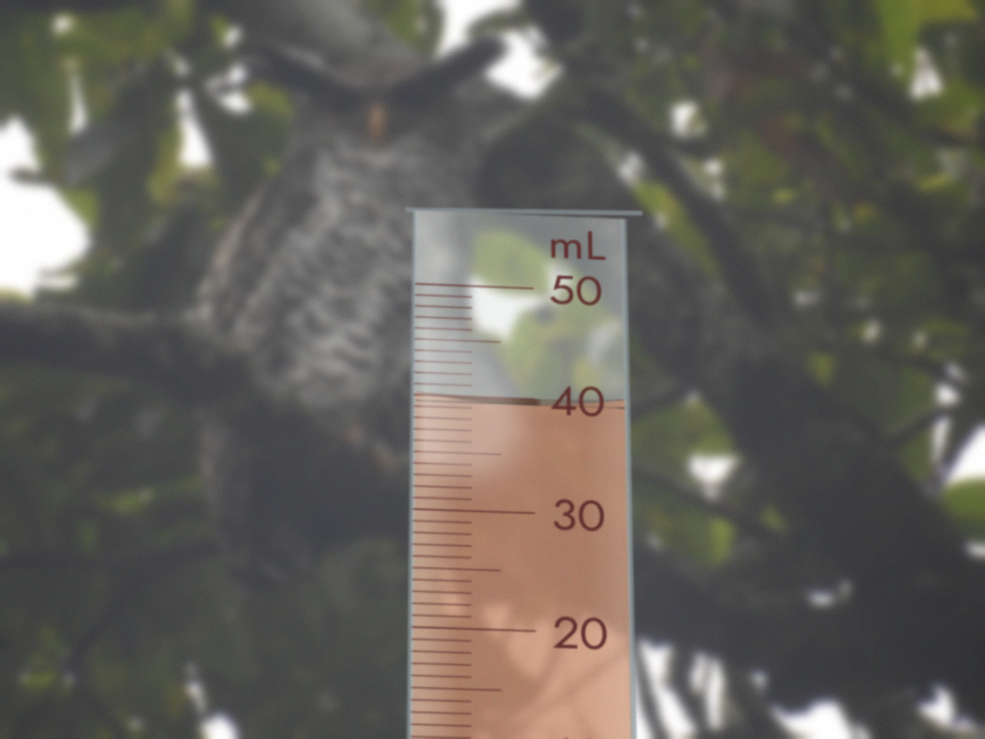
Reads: 39.5 (mL)
